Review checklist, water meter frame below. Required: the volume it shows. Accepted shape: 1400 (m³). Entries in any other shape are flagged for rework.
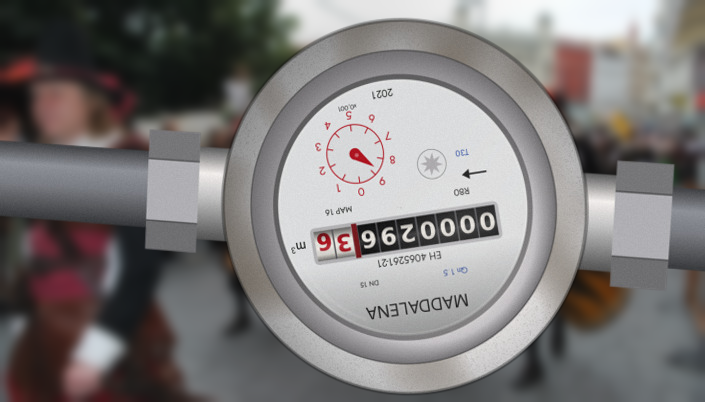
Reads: 296.358 (m³)
